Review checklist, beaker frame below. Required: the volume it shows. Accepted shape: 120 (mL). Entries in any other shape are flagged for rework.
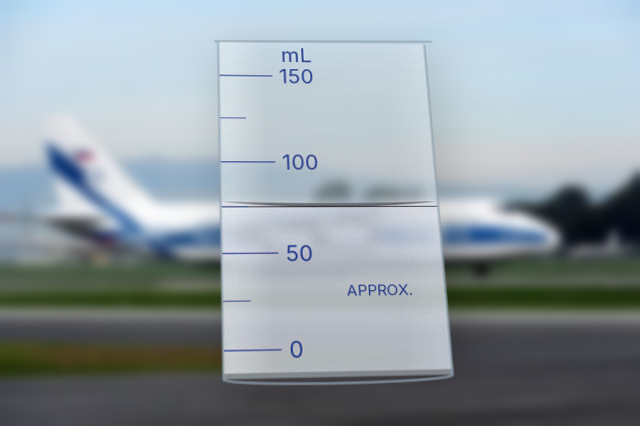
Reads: 75 (mL)
